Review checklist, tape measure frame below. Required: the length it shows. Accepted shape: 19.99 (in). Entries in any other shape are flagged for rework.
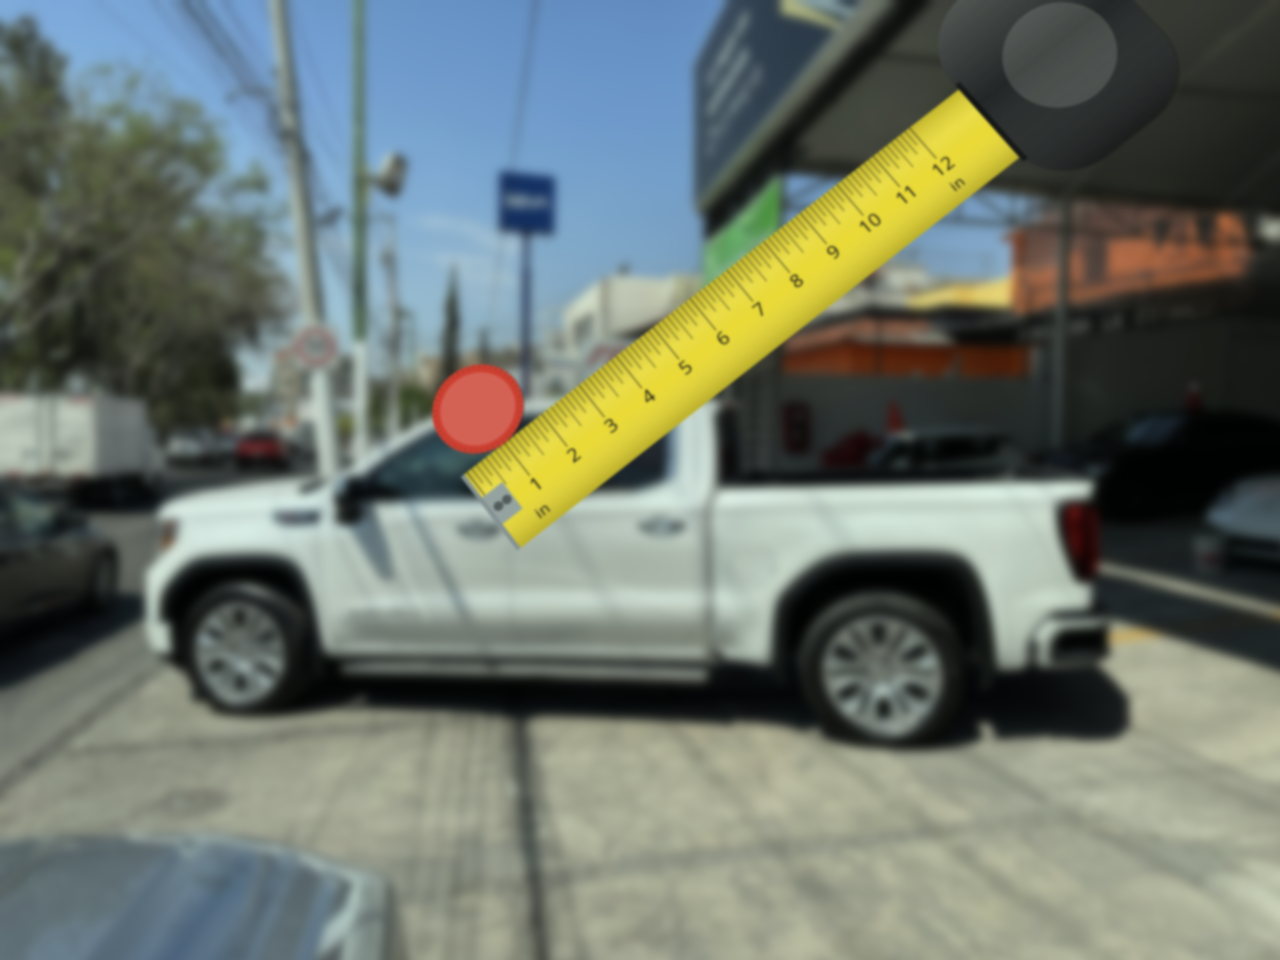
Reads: 2 (in)
